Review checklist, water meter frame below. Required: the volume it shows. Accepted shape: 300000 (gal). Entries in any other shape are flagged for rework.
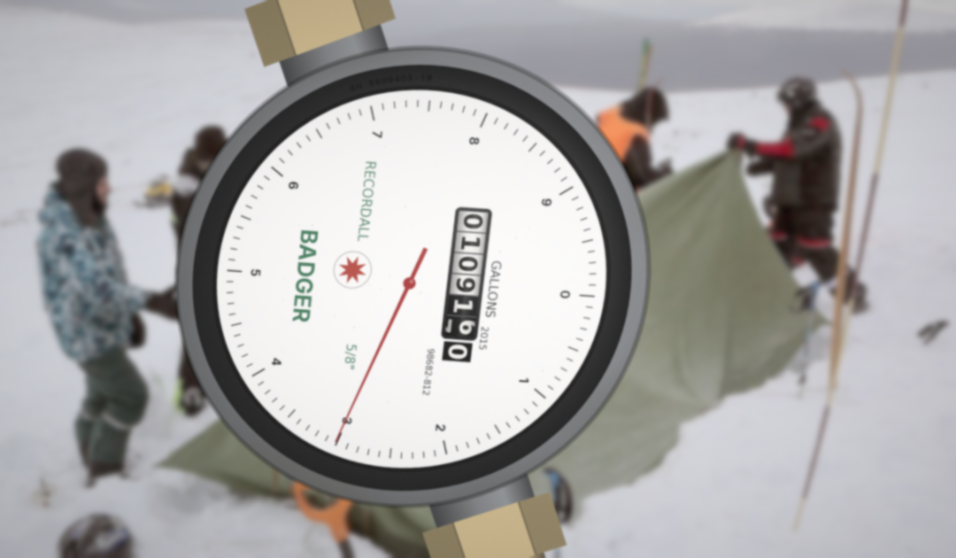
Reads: 109163.0 (gal)
